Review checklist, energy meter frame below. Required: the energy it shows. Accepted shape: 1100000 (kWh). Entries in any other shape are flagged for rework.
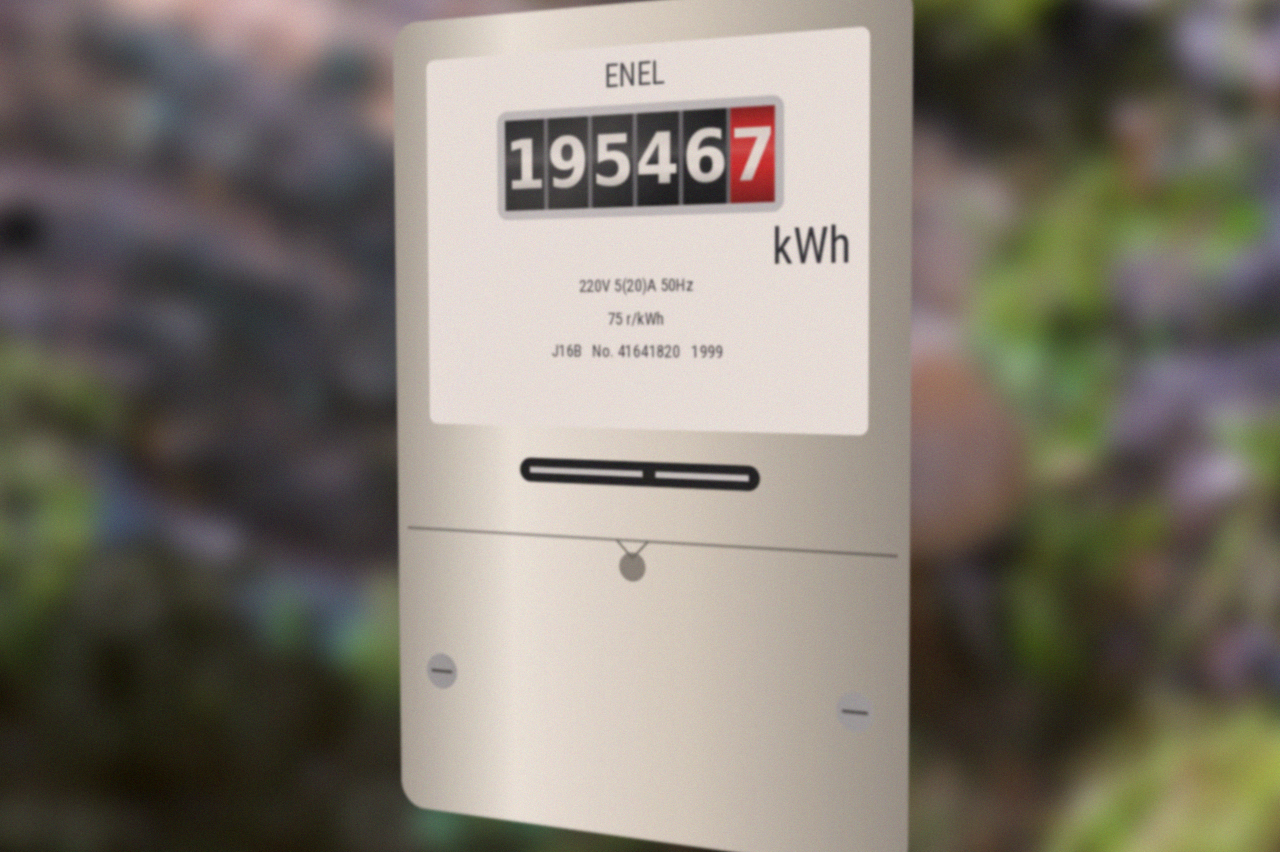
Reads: 19546.7 (kWh)
